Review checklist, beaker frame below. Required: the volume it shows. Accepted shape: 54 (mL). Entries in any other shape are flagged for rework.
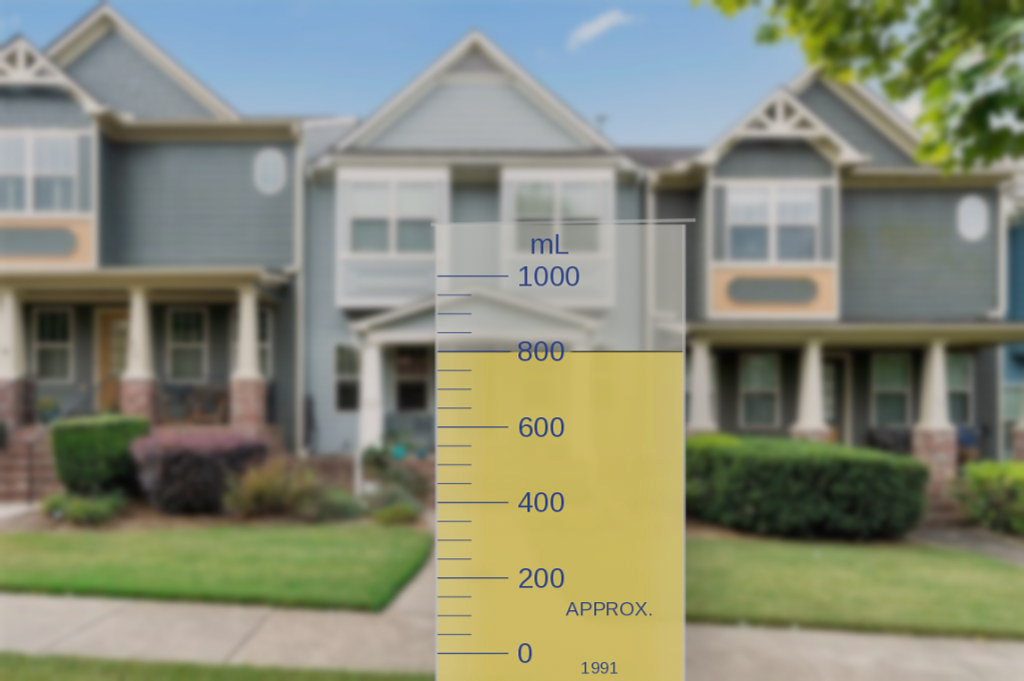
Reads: 800 (mL)
